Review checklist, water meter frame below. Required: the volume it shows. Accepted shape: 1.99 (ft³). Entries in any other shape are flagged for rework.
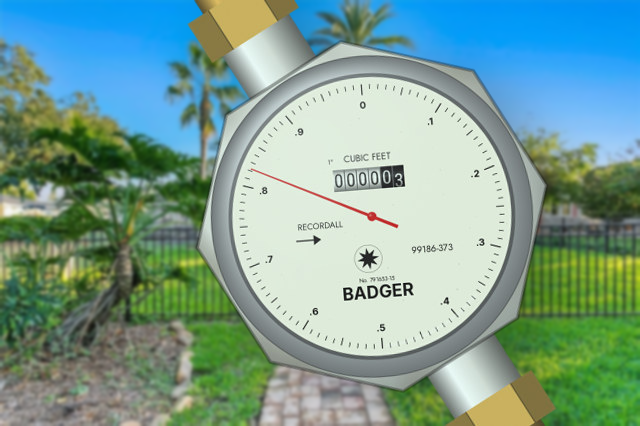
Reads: 2.82 (ft³)
